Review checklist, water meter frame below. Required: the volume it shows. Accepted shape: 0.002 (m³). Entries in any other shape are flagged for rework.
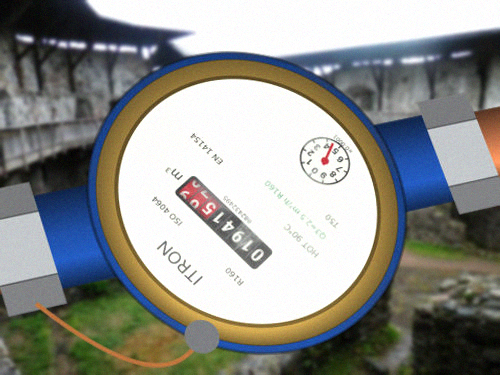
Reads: 1941.5694 (m³)
